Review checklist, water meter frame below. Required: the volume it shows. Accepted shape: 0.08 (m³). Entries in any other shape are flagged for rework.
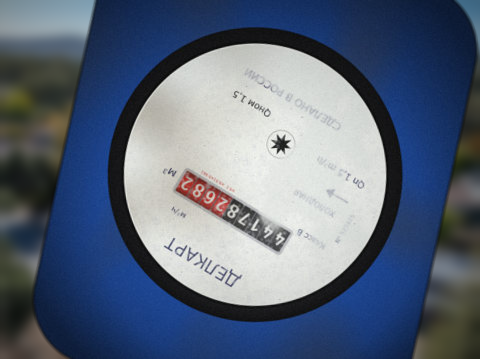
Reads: 44178.2682 (m³)
